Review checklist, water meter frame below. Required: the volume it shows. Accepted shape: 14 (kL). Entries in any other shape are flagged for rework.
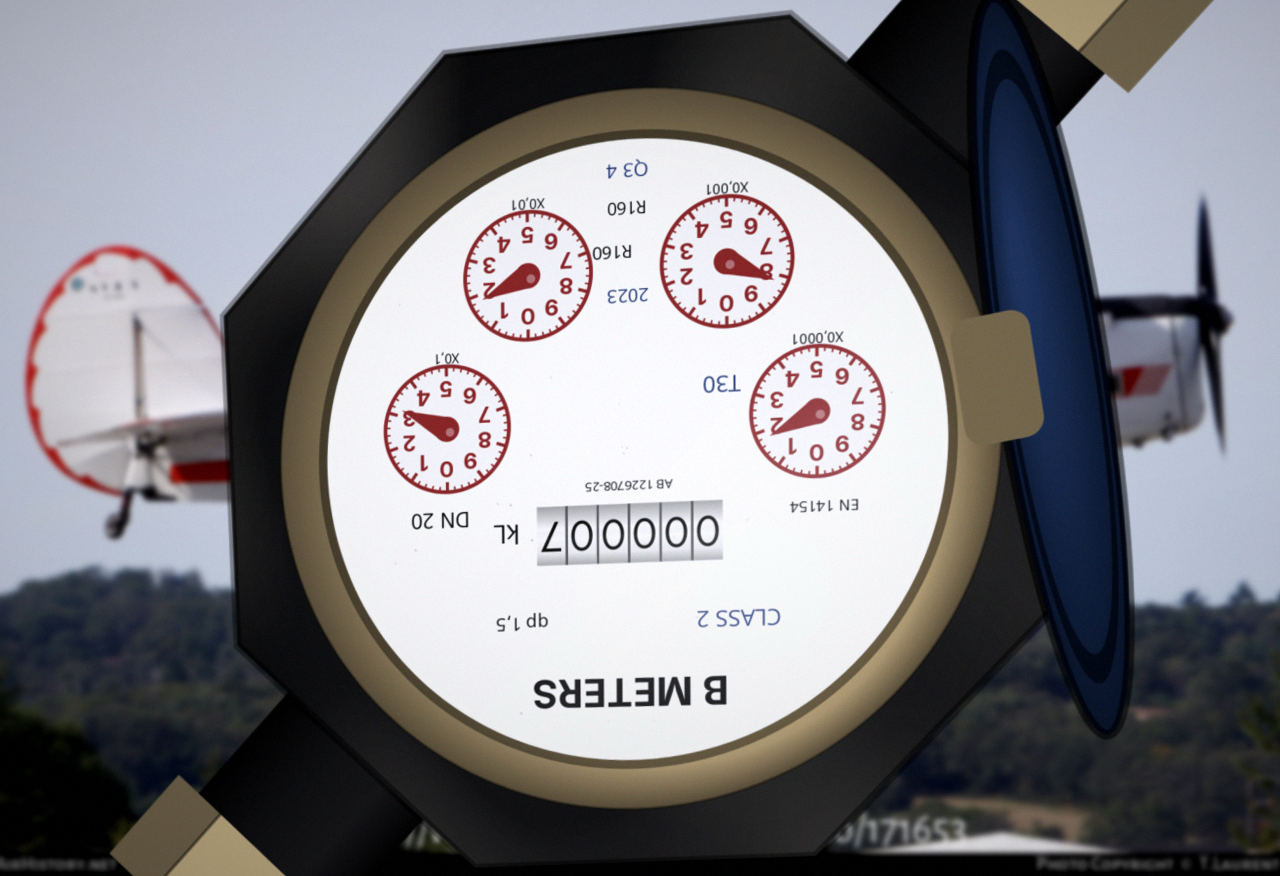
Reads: 7.3181 (kL)
